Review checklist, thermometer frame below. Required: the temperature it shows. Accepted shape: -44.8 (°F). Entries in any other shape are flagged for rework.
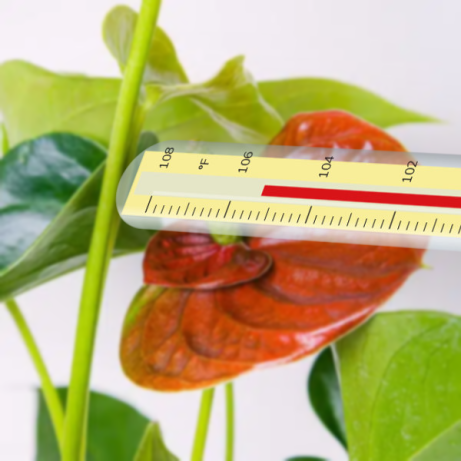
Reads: 105.3 (°F)
